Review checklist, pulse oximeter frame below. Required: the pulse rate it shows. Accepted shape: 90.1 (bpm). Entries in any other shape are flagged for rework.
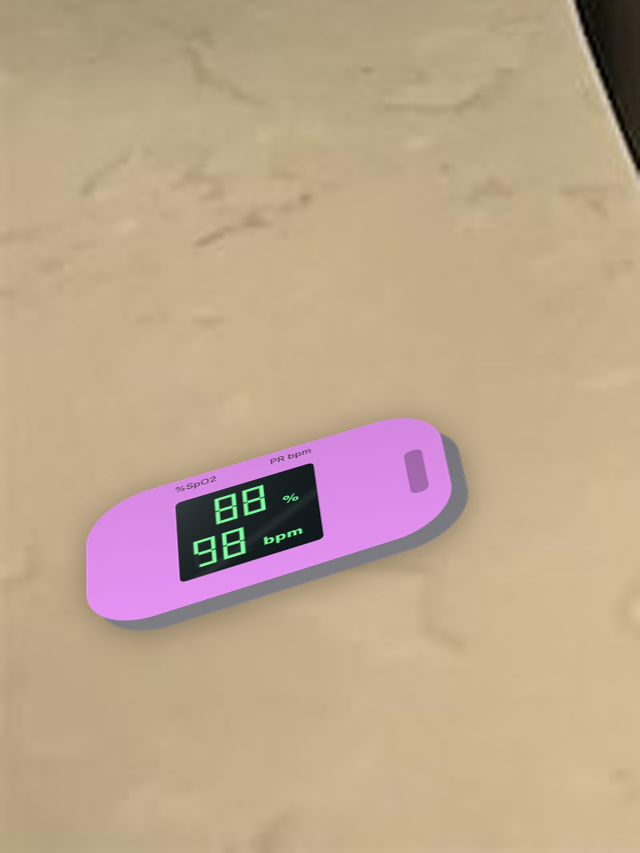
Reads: 98 (bpm)
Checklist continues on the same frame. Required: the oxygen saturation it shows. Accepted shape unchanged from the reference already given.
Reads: 88 (%)
